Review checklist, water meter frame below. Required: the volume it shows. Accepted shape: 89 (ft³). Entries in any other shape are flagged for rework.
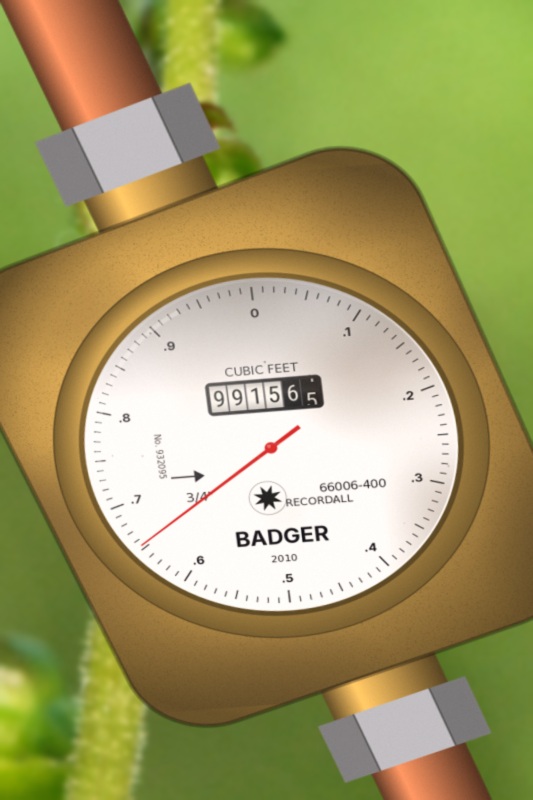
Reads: 991564.65 (ft³)
